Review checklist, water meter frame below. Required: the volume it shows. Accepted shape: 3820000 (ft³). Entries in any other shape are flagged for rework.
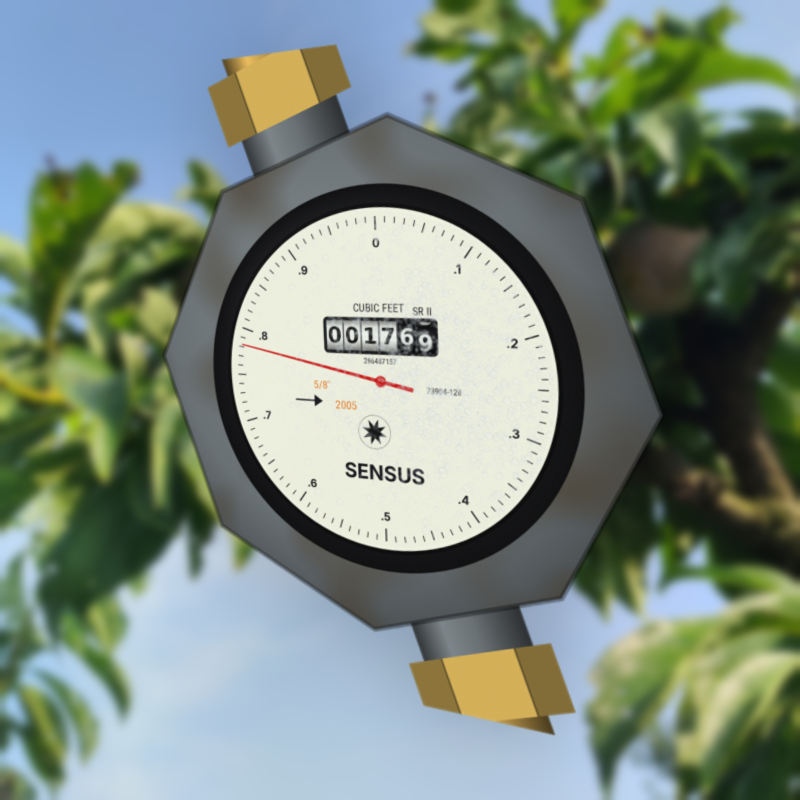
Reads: 1768.78 (ft³)
